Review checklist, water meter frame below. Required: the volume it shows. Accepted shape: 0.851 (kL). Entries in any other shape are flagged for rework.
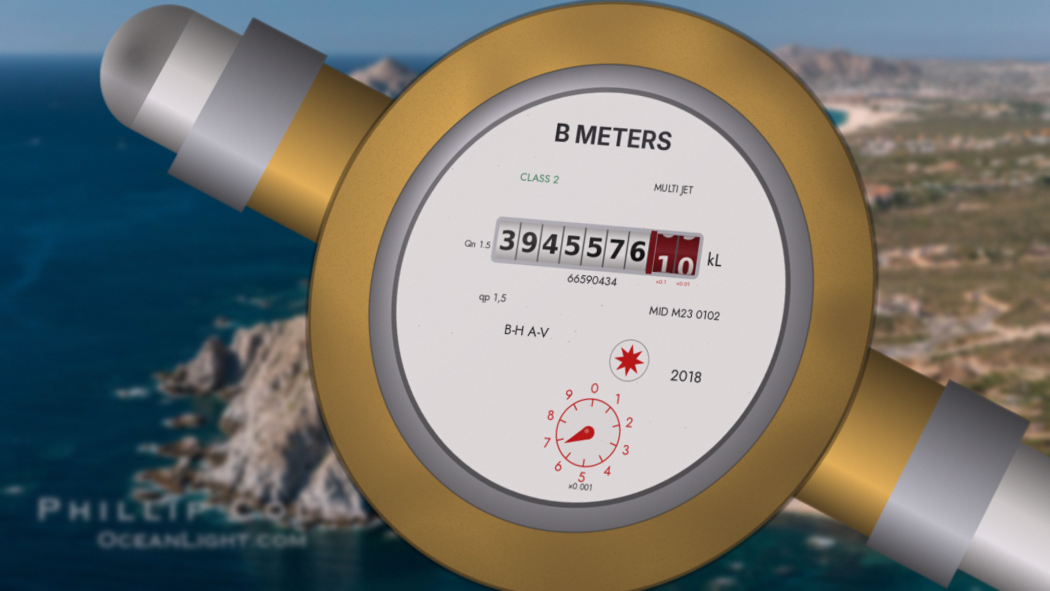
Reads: 3945576.096 (kL)
